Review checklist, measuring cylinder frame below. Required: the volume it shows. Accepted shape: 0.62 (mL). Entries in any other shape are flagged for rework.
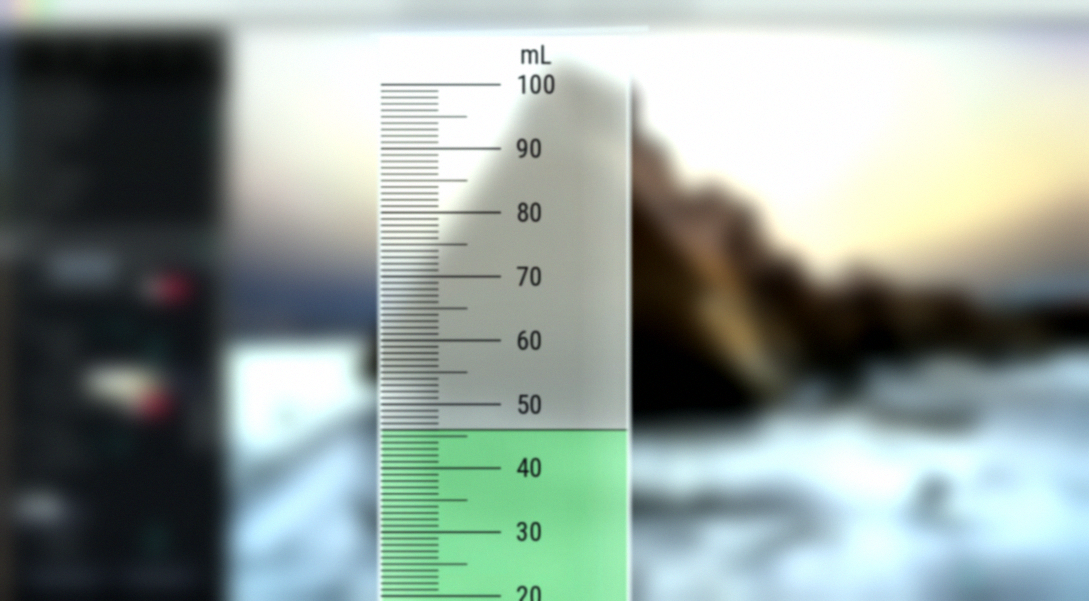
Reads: 46 (mL)
